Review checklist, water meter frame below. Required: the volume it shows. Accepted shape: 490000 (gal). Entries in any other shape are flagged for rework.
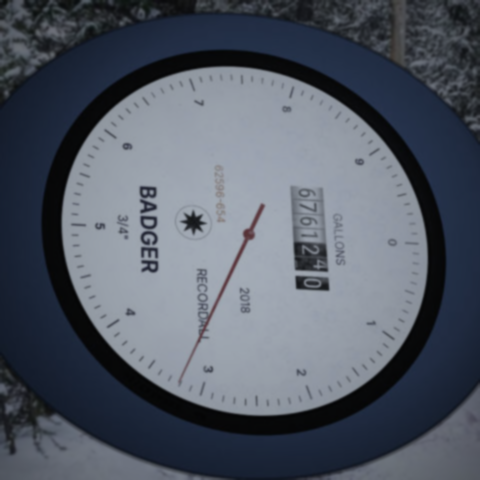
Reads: 6761243.2 (gal)
